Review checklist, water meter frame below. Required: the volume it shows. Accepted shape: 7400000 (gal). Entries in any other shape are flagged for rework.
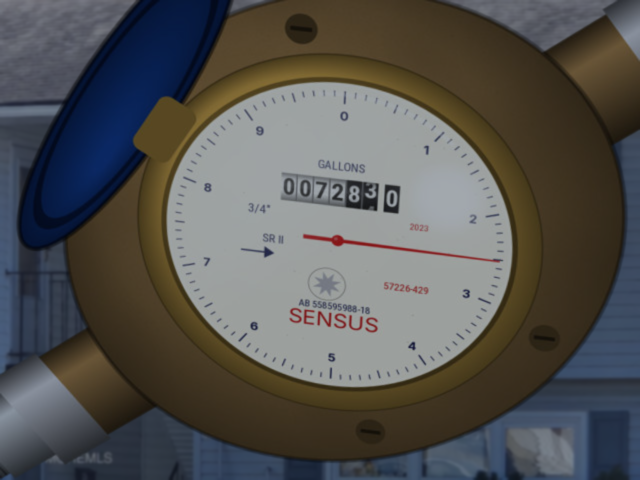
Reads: 72832.5 (gal)
